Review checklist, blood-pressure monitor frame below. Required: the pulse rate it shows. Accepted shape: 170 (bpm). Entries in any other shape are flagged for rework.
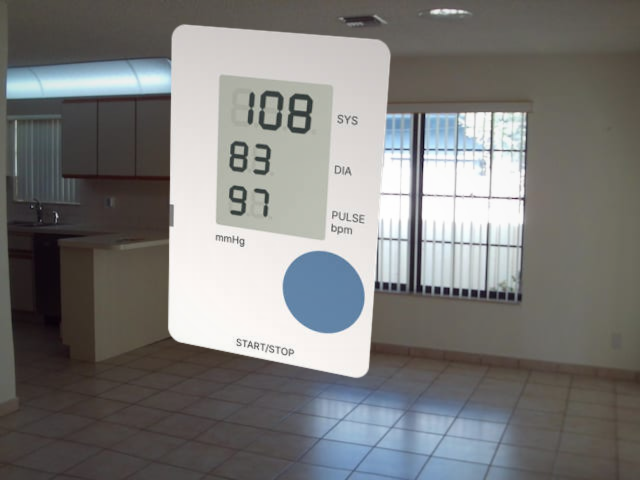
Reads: 97 (bpm)
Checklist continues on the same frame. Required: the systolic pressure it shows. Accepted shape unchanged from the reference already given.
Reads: 108 (mmHg)
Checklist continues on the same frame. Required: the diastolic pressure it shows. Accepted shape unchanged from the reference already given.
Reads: 83 (mmHg)
